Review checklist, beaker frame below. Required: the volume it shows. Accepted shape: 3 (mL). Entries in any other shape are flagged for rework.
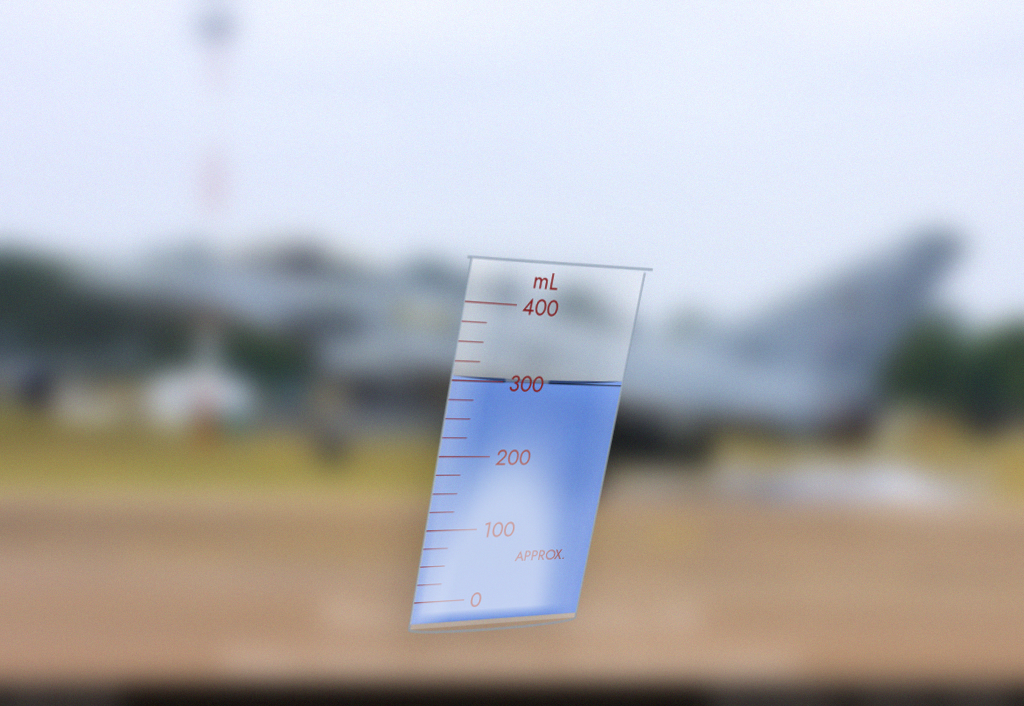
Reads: 300 (mL)
